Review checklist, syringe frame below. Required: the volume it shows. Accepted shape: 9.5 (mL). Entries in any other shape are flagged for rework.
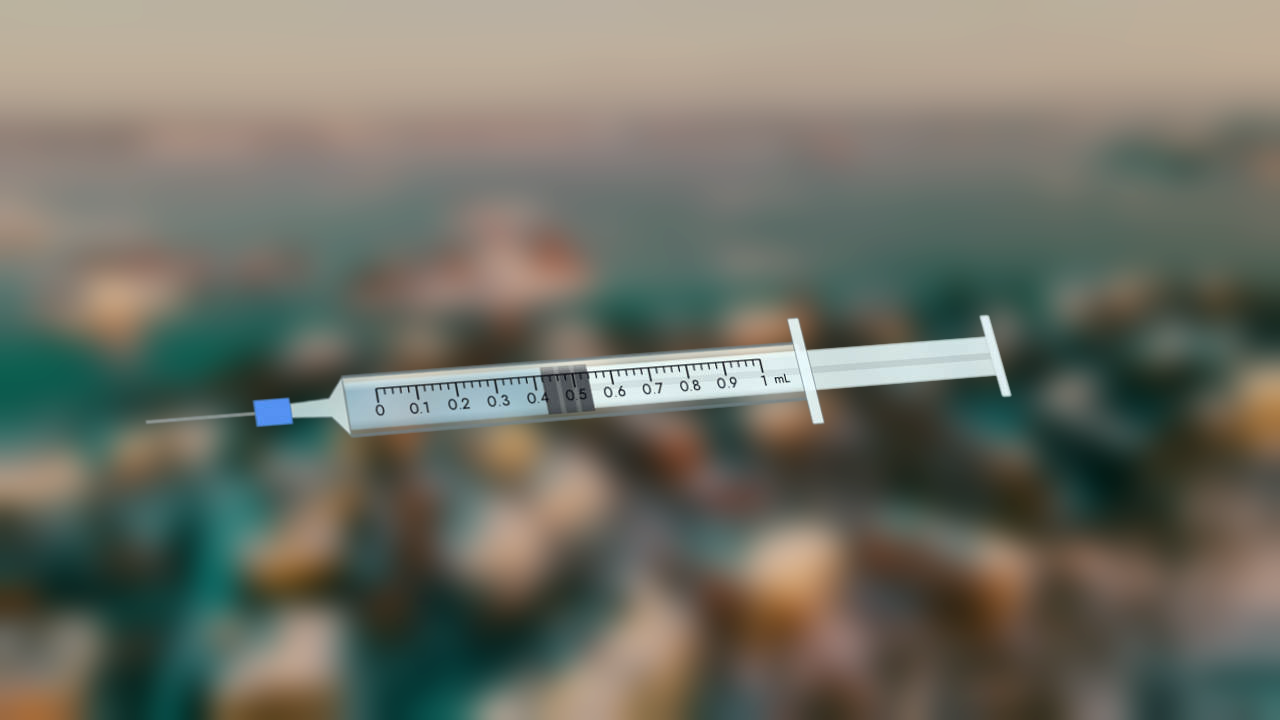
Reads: 0.42 (mL)
